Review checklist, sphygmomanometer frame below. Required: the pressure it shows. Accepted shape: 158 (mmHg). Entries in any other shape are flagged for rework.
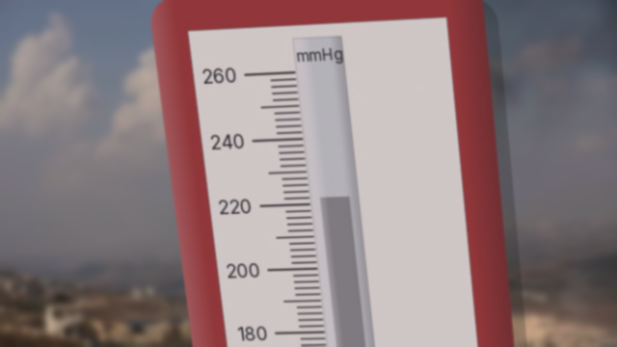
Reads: 222 (mmHg)
